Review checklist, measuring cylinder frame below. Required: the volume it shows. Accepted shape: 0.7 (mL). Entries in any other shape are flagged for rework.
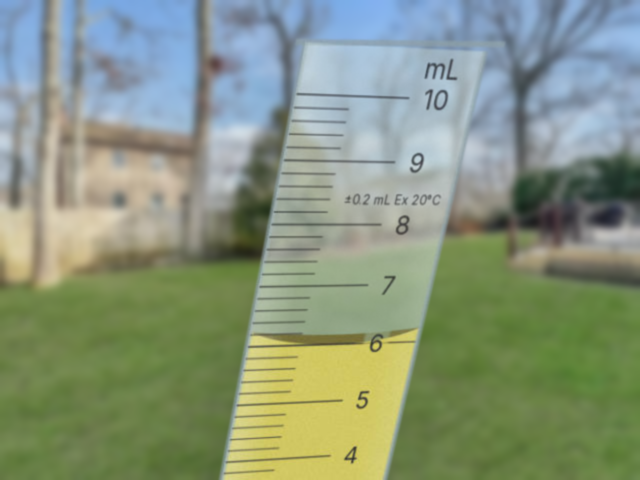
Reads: 6 (mL)
